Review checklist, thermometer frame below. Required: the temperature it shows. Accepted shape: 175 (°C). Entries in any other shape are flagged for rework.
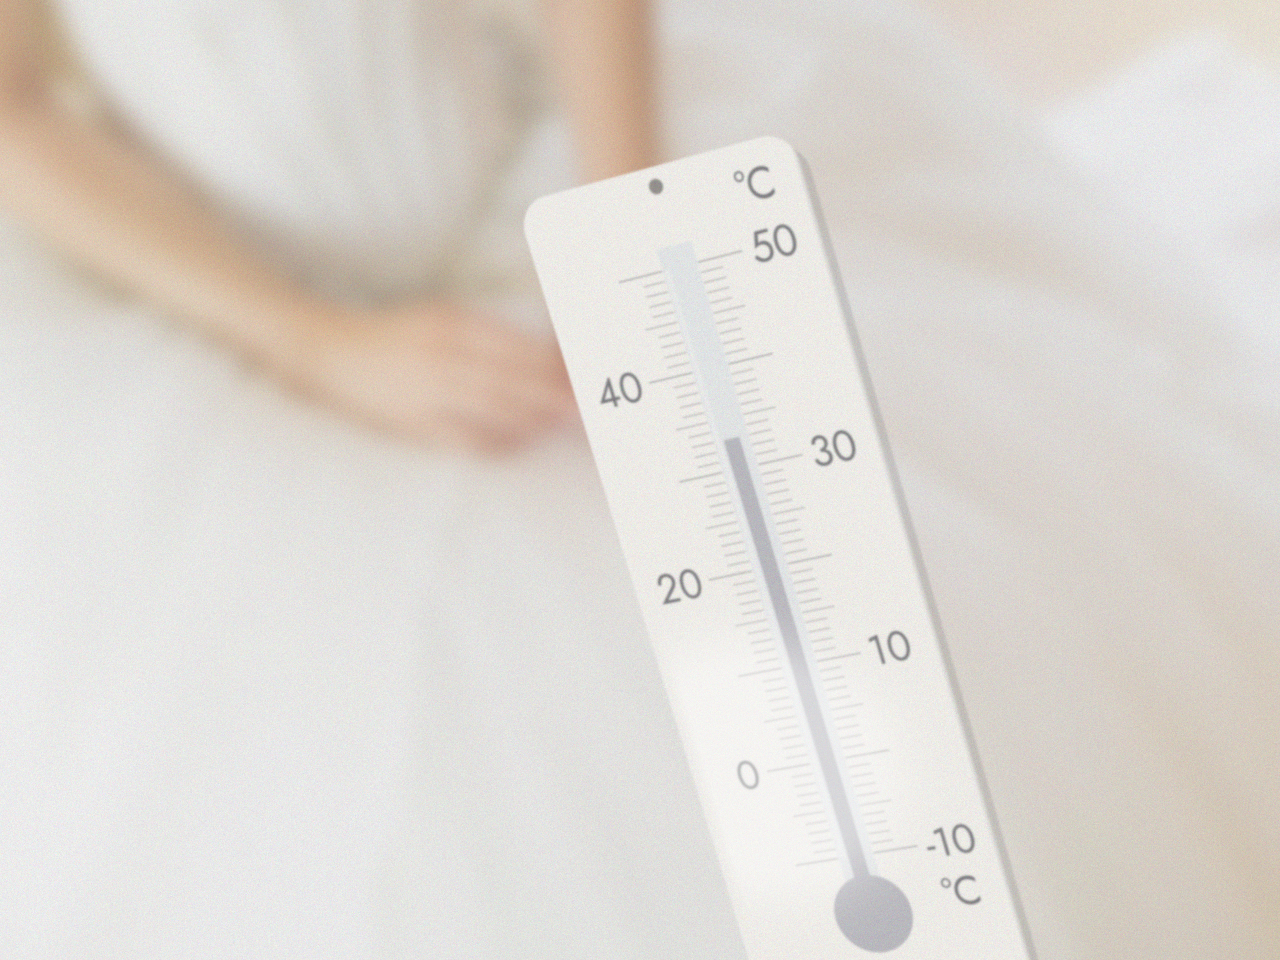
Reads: 33 (°C)
